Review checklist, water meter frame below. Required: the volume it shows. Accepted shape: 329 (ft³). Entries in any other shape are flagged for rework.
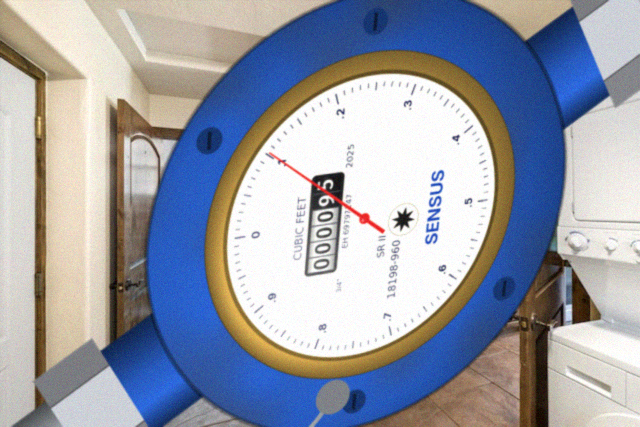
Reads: 95.10 (ft³)
